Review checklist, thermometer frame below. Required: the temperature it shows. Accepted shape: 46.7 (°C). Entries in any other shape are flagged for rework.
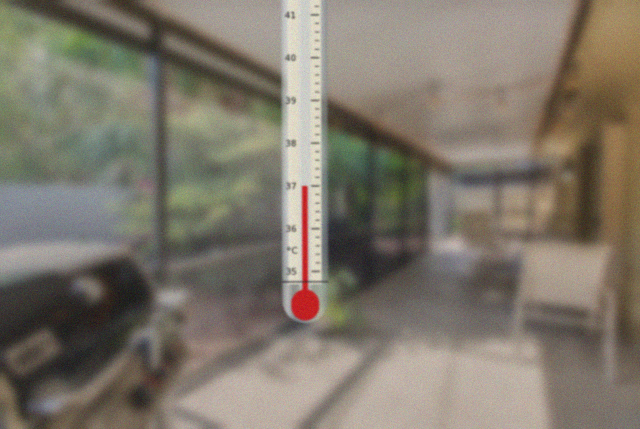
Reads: 37 (°C)
